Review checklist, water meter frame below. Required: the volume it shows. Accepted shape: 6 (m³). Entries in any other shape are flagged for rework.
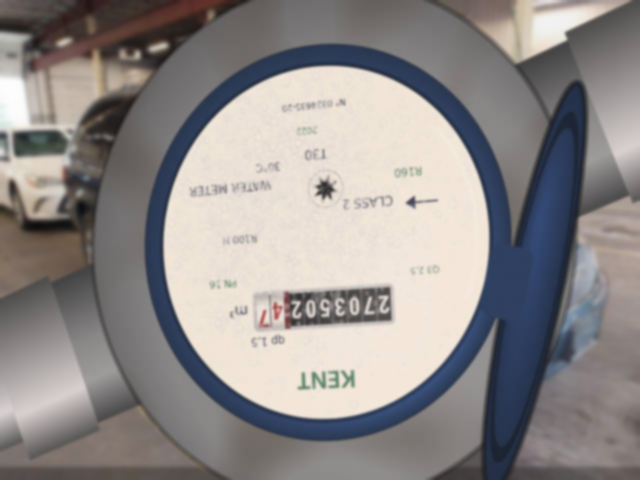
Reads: 2703502.47 (m³)
